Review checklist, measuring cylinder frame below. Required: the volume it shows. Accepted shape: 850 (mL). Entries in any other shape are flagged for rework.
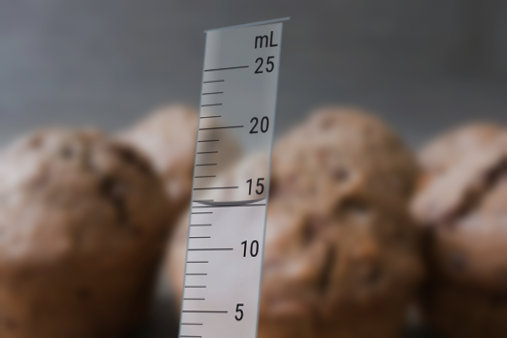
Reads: 13.5 (mL)
